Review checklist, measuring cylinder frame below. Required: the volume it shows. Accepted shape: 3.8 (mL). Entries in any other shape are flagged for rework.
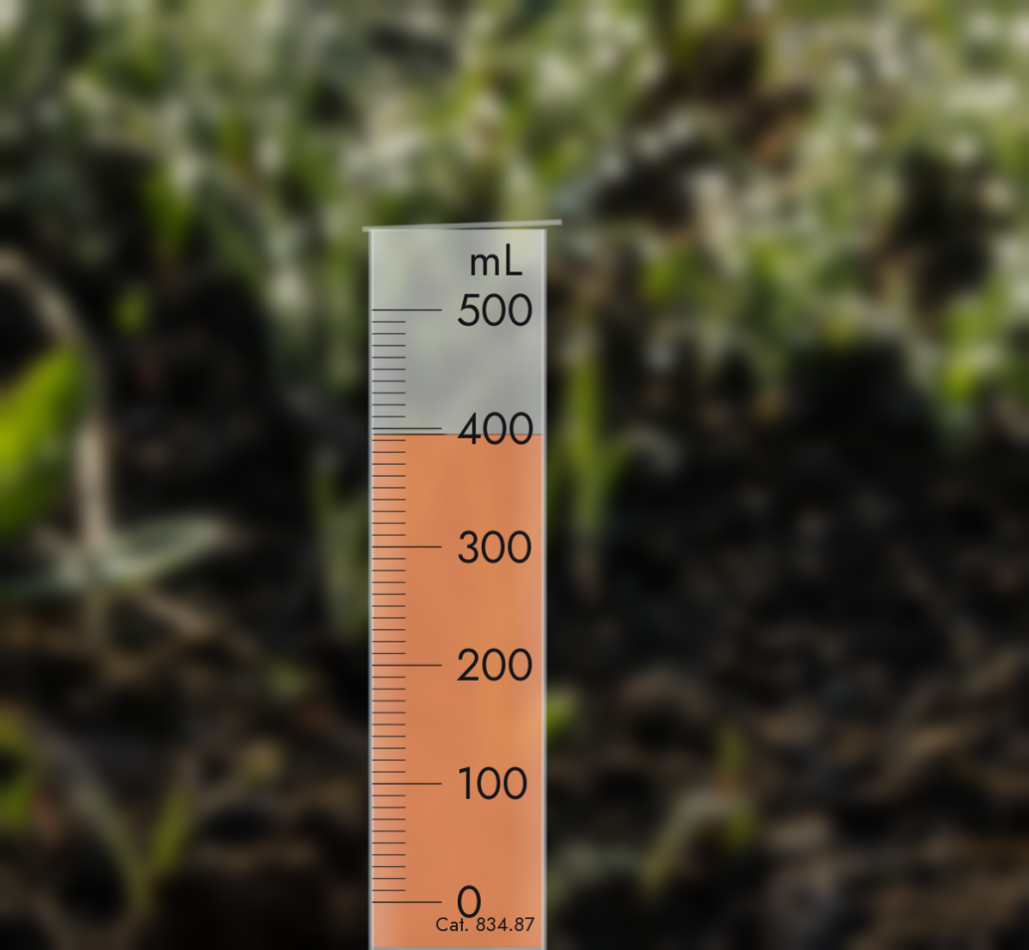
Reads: 395 (mL)
